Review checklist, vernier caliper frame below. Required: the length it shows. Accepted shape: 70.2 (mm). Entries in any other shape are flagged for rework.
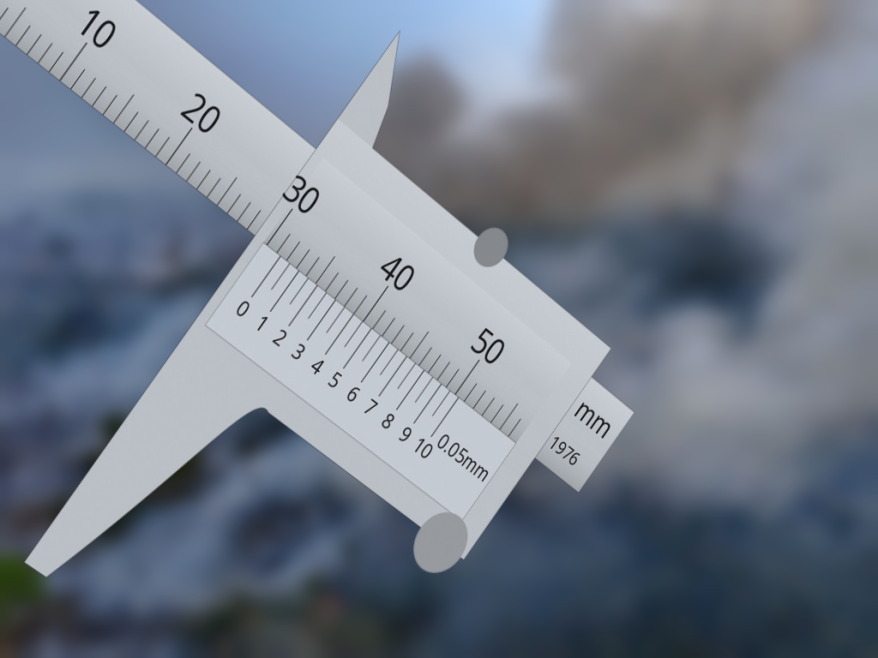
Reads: 31.4 (mm)
